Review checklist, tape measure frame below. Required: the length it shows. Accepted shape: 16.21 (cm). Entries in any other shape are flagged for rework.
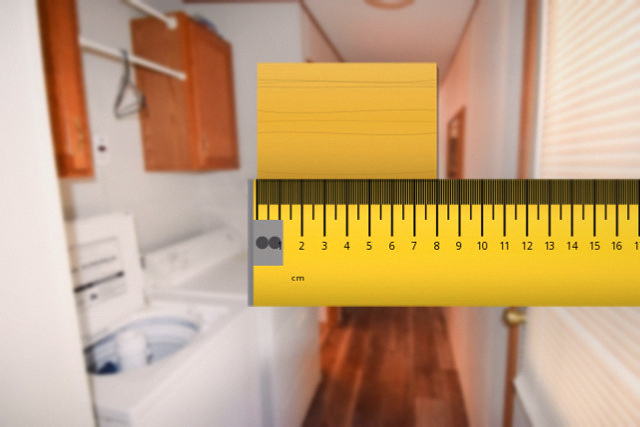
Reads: 8 (cm)
